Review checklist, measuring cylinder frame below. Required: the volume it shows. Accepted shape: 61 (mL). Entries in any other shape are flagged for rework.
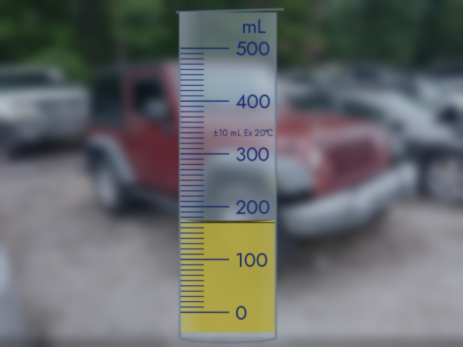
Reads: 170 (mL)
